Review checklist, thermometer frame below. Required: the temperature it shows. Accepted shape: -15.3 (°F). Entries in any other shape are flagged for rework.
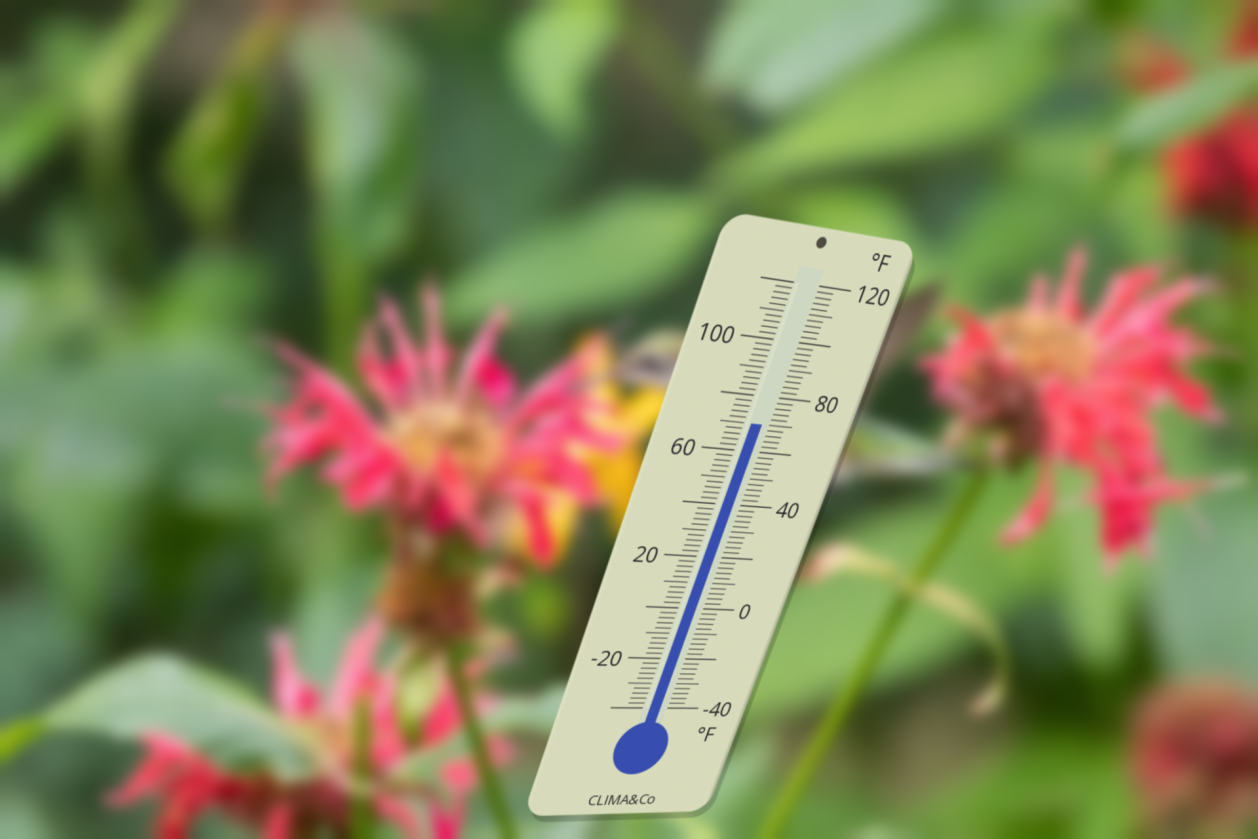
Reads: 70 (°F)
